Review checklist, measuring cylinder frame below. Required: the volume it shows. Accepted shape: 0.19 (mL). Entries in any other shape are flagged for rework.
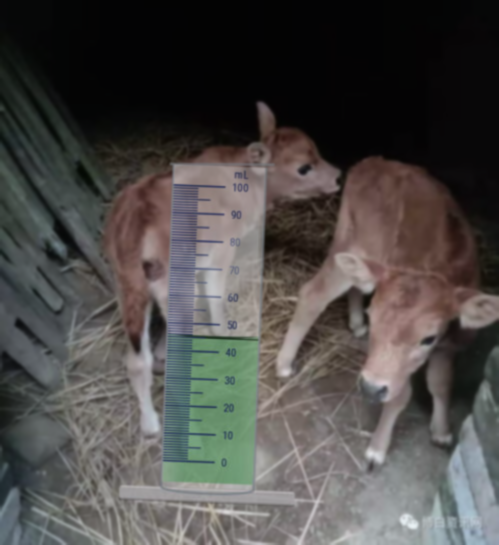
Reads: 45 (mL)
